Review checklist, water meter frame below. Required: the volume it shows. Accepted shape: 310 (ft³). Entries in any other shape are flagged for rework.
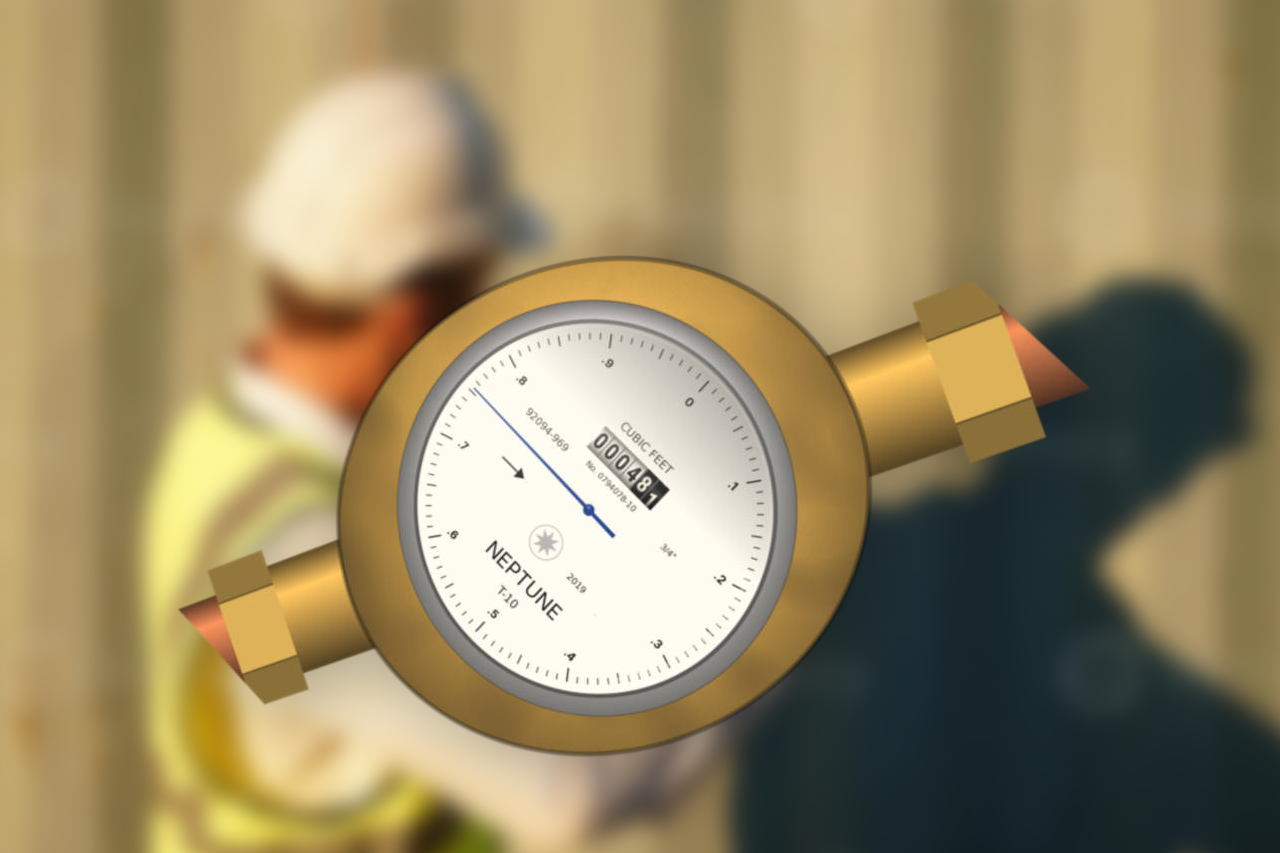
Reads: 480.75 (ft³)
